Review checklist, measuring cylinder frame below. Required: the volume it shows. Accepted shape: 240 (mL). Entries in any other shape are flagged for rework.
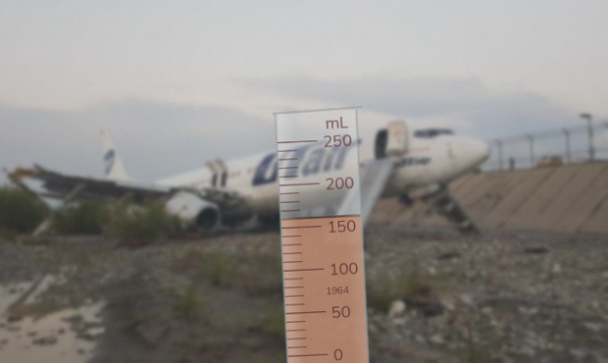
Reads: 160 (mL)
